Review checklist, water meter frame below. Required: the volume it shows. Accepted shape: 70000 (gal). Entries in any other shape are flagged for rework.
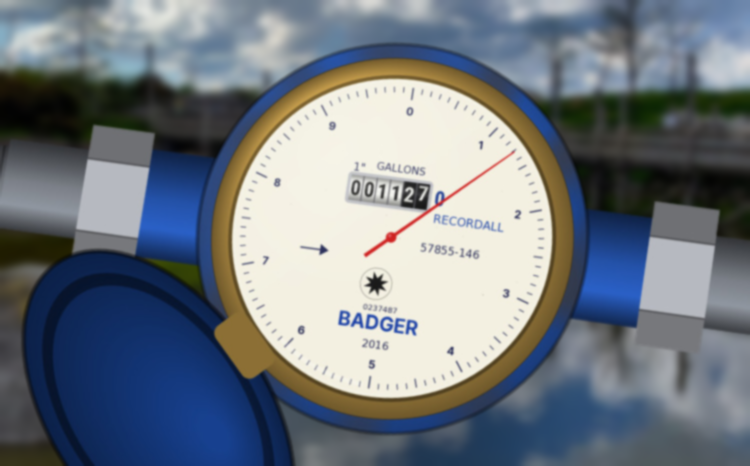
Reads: 11271.3 (gal)
